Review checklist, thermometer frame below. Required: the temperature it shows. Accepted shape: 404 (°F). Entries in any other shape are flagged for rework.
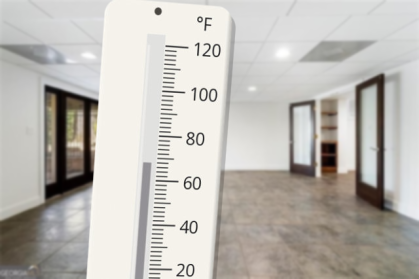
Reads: 68 (°F)
